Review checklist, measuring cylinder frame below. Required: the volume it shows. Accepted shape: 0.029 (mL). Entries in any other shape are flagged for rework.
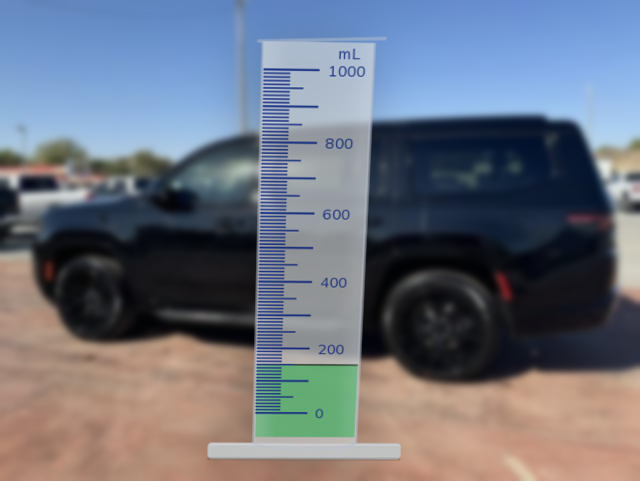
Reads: 150 (mL)
